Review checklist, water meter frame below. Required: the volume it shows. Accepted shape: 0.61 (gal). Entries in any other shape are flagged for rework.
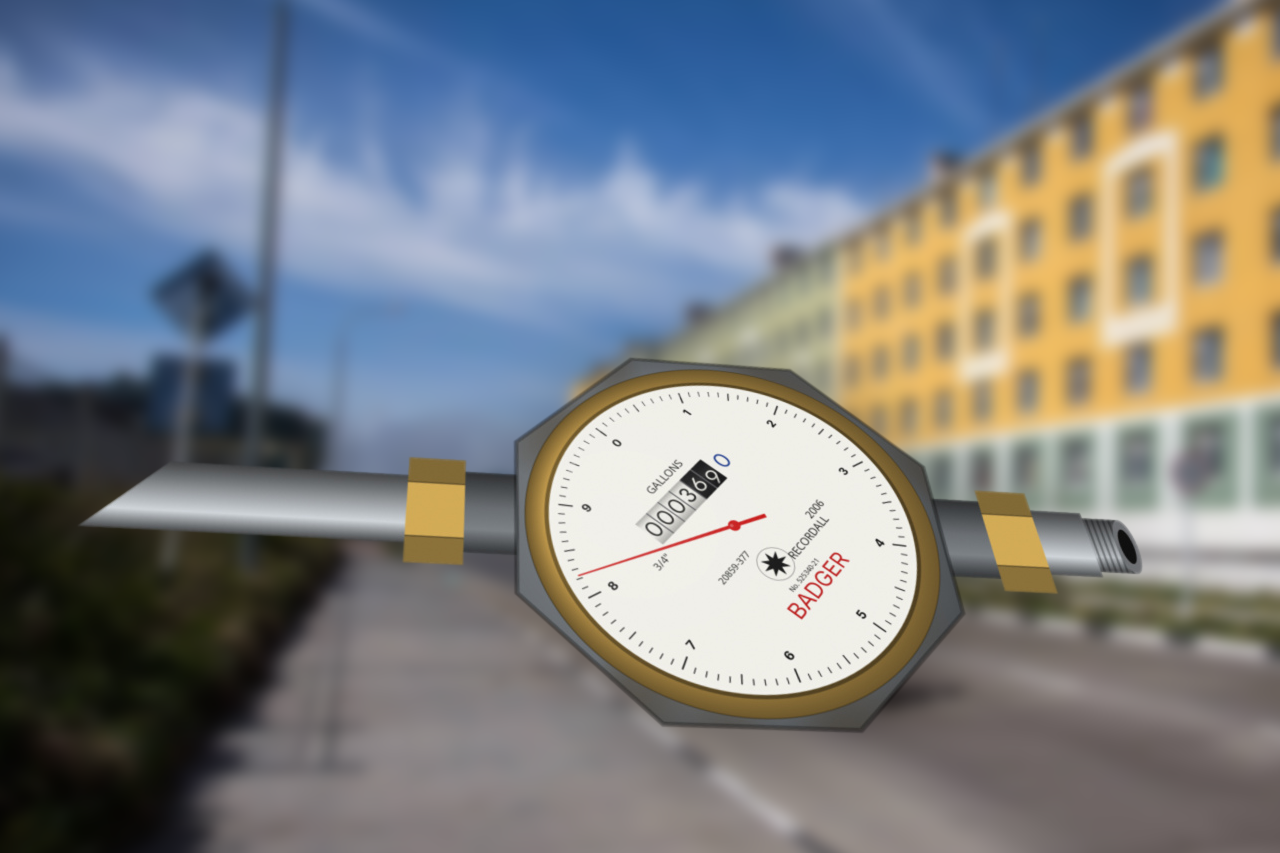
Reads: 3688.2 (gal)
